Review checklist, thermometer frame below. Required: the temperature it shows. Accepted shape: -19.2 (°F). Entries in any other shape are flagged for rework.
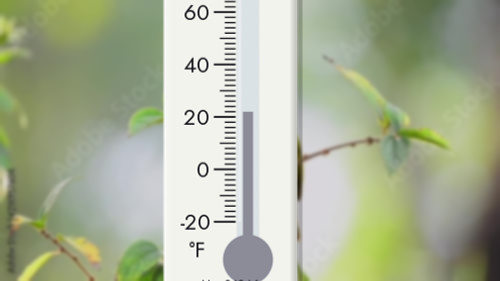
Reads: 22 (°F)
